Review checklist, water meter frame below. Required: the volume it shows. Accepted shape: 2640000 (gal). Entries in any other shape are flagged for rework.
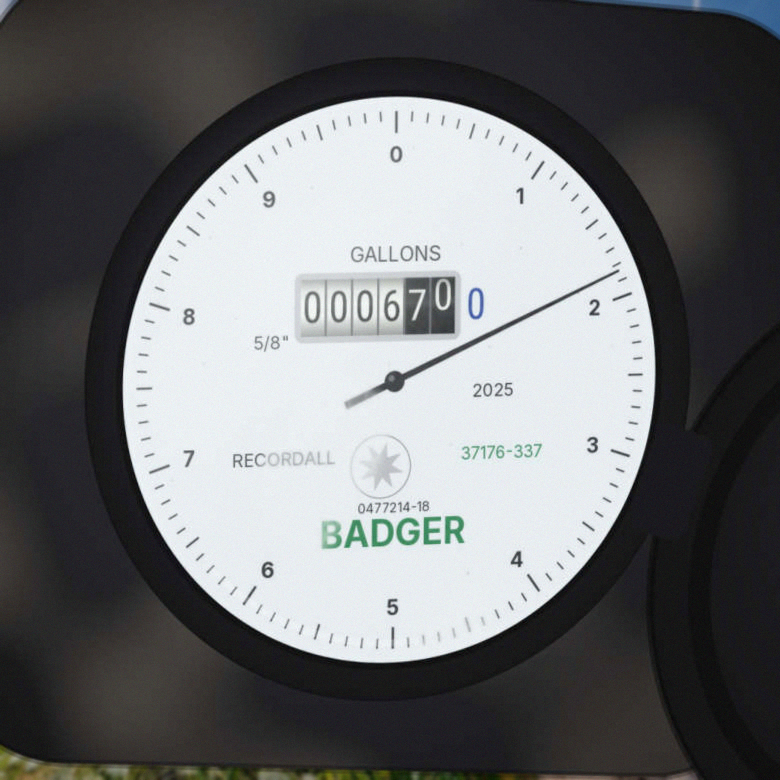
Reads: 6701.8 (gal)
